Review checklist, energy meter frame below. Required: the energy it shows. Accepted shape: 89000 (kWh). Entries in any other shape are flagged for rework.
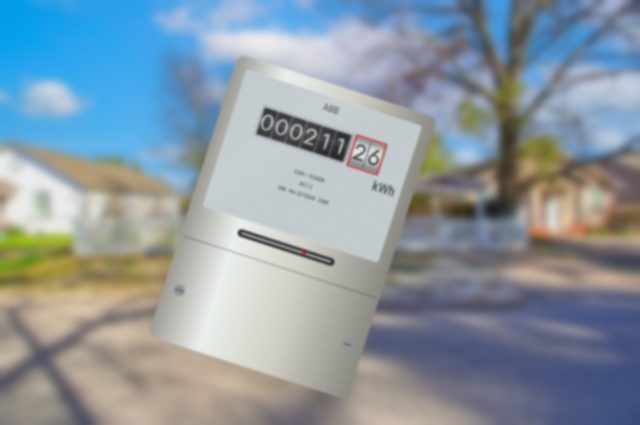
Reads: 211.26 (kWh)
